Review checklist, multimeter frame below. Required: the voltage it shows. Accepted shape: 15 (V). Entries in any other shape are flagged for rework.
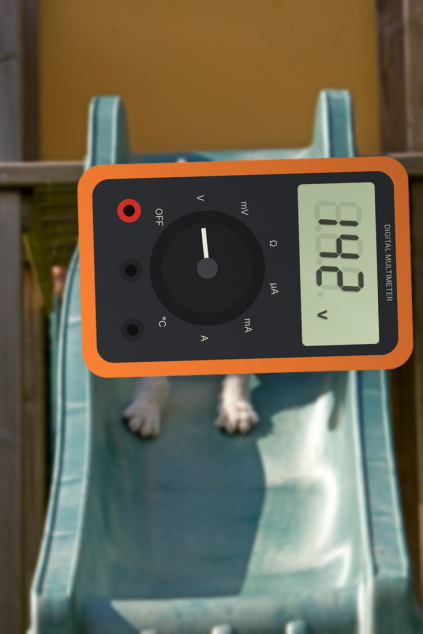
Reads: 142 (V)
